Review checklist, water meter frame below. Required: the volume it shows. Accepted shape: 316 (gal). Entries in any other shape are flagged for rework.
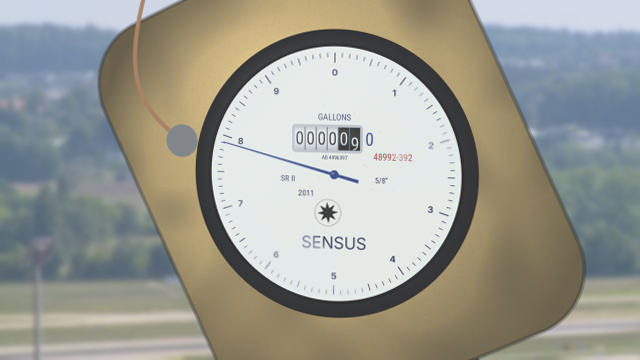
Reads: 87.9 (gal)
